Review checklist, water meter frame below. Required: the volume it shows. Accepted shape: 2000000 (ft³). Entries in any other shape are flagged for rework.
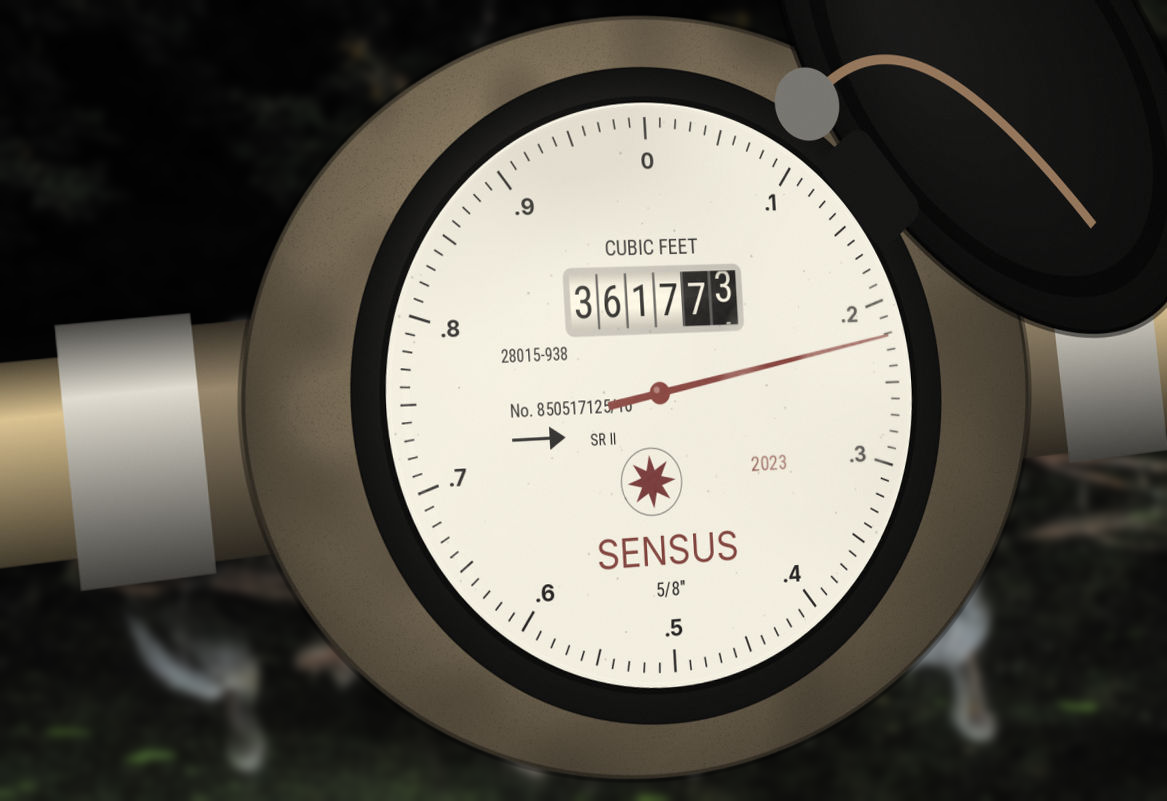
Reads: 361773.22 (ft³)
